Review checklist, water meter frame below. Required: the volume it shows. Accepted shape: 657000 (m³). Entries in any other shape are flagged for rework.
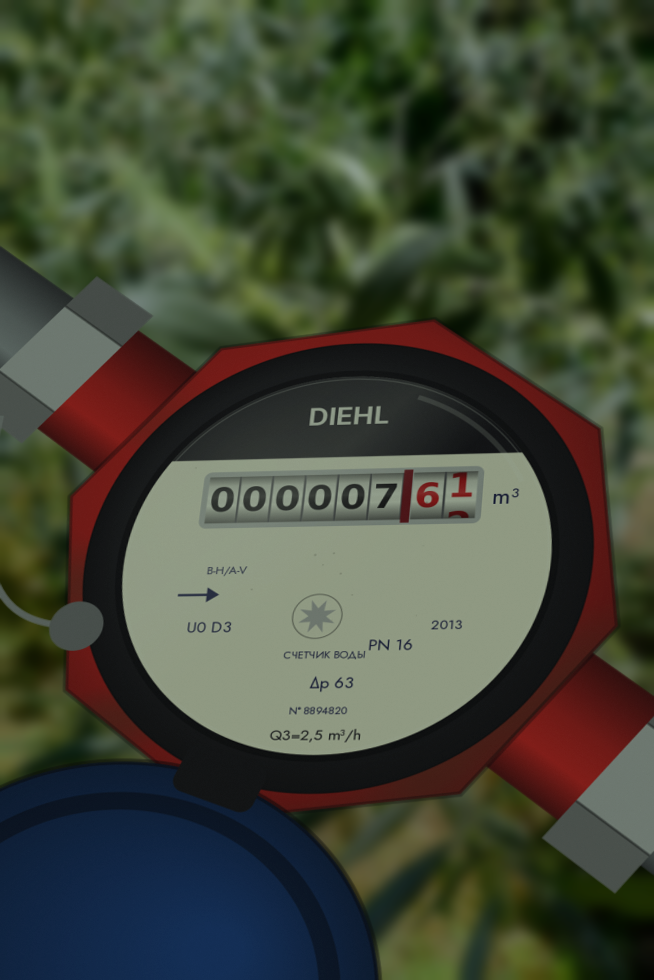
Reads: 7.61 (m³)
